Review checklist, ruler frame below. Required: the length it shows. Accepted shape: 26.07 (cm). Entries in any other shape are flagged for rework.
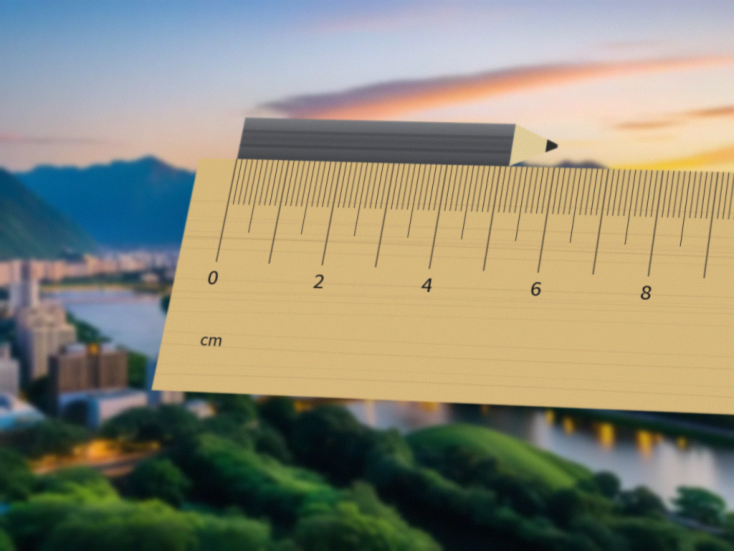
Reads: 6 (cm)
